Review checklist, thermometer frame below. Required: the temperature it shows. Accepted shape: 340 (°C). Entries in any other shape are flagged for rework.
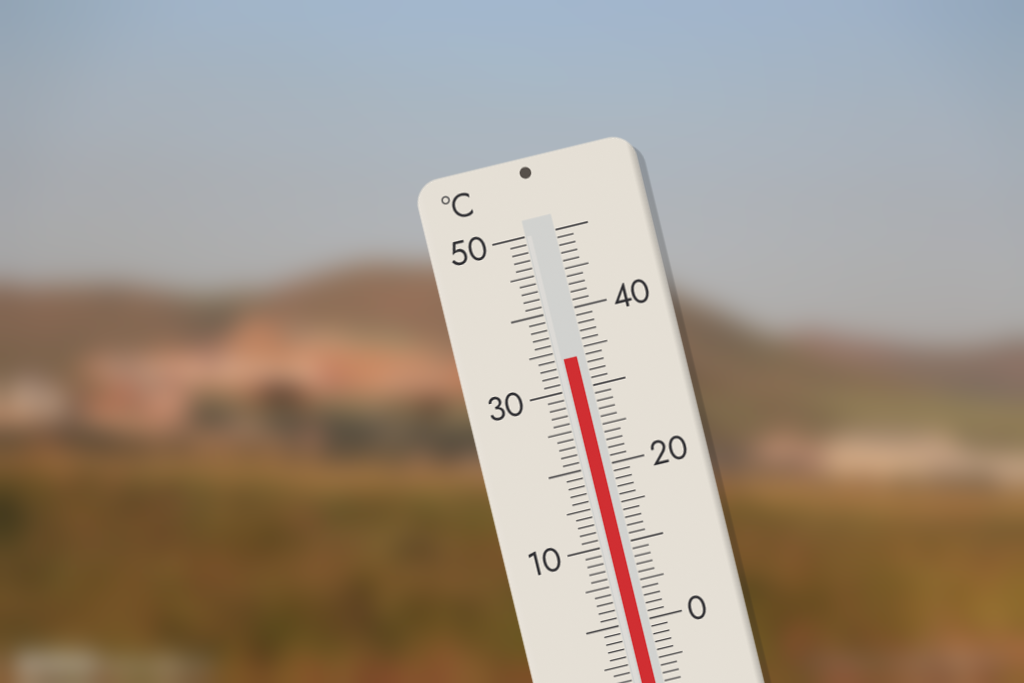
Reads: 34 (°C)
